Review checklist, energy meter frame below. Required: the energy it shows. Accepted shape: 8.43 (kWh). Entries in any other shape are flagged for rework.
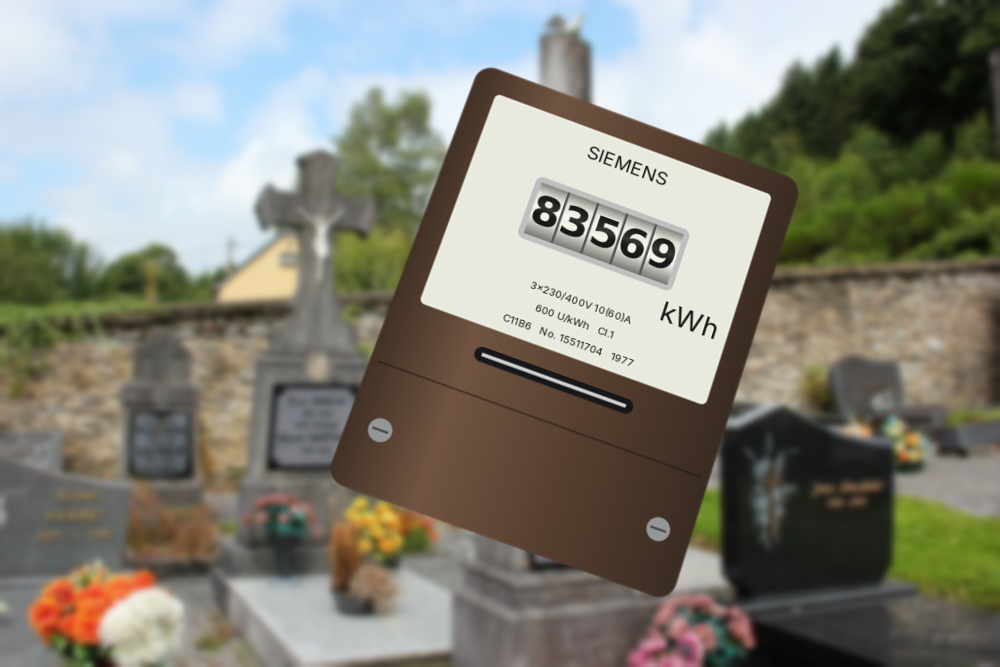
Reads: 83569 (kWh)
